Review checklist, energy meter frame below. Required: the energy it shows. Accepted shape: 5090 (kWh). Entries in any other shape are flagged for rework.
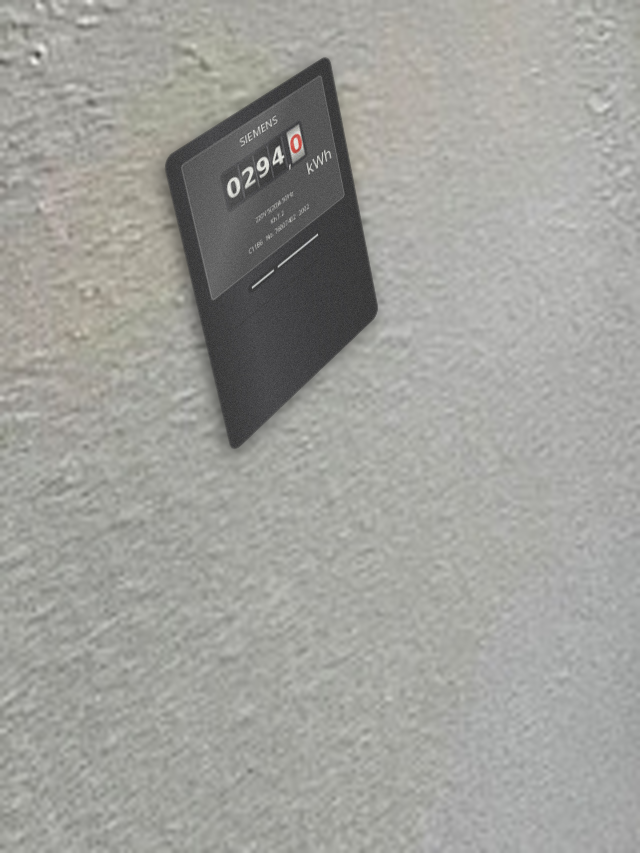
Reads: 294.0 (kWh)
